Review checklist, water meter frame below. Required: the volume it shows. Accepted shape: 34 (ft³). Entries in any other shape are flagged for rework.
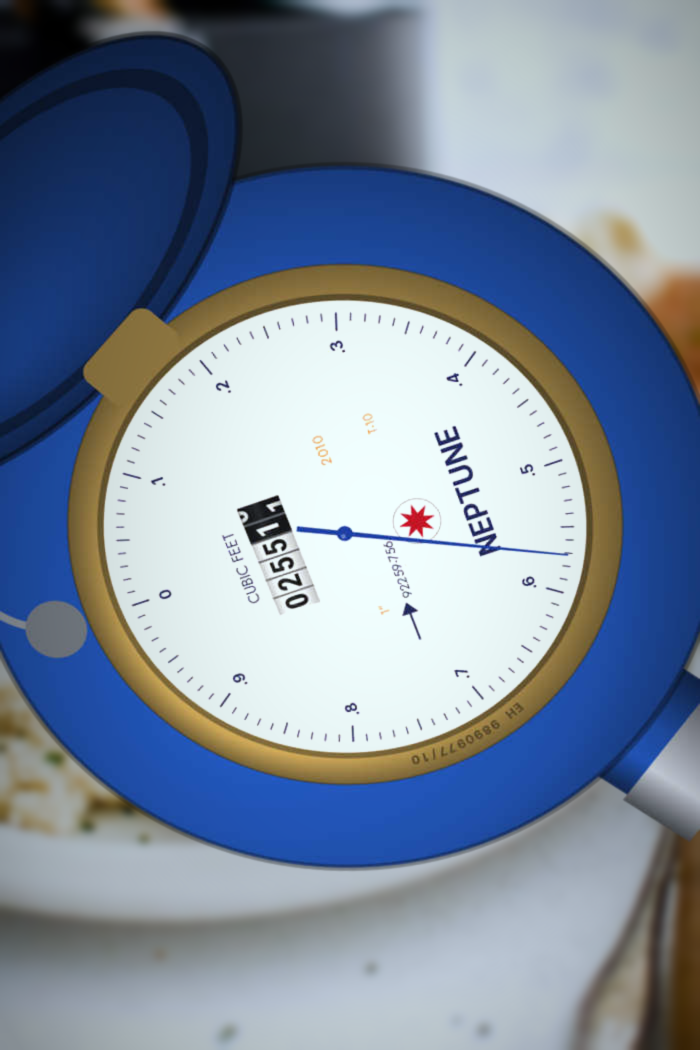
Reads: 25510.57 (ft³)
